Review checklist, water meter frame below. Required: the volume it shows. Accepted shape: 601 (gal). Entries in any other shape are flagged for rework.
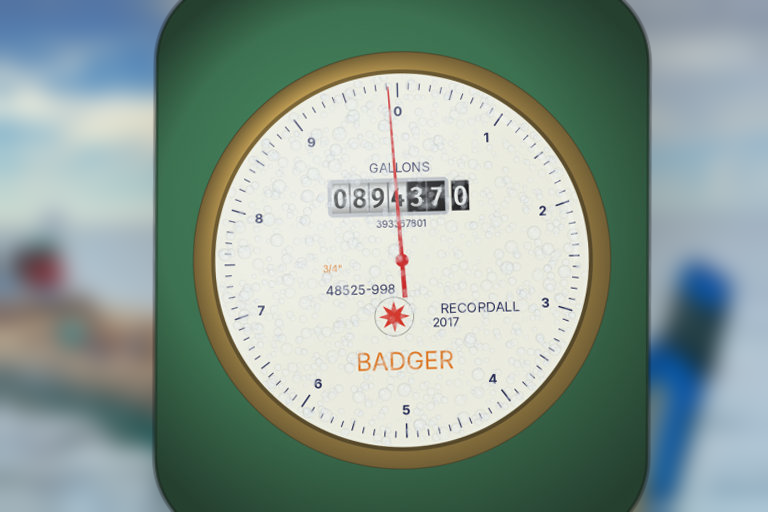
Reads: 894369.9 (gal)
